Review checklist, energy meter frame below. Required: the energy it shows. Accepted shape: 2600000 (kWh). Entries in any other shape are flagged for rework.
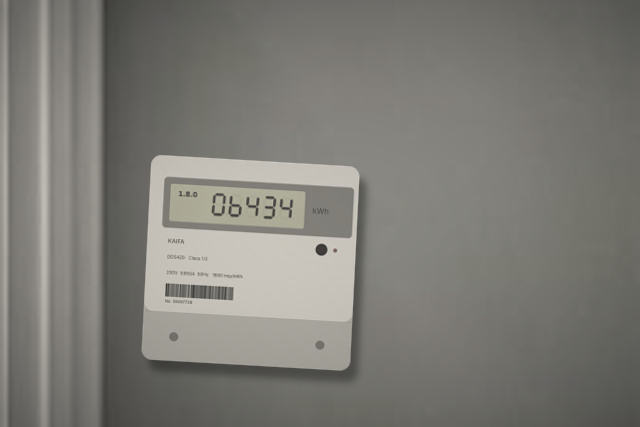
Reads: 6434 (kWh)
